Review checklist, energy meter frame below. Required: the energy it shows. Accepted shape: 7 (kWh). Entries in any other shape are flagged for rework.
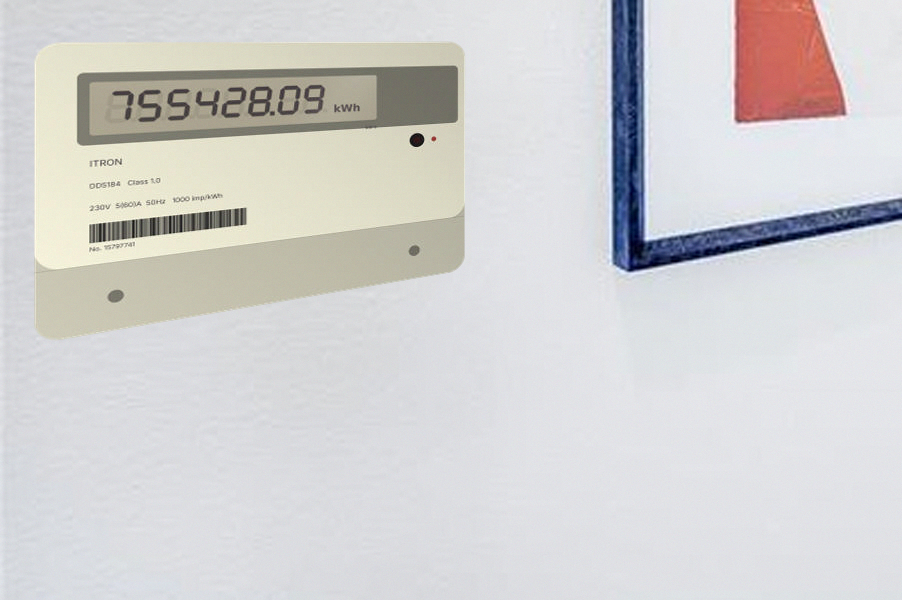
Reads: 755428.09 (kWh)
